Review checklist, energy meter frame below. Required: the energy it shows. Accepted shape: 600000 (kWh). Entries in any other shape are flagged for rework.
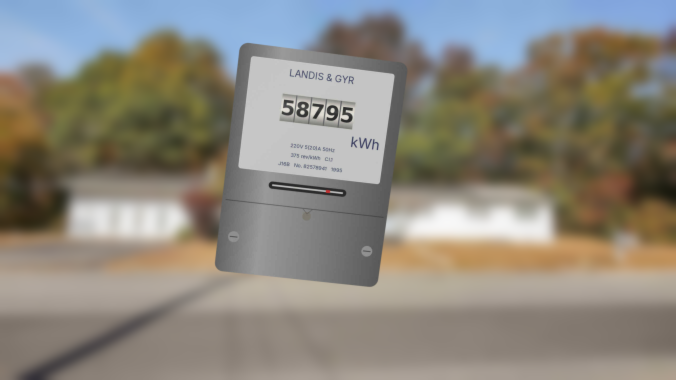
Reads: 58795 (kWh)
